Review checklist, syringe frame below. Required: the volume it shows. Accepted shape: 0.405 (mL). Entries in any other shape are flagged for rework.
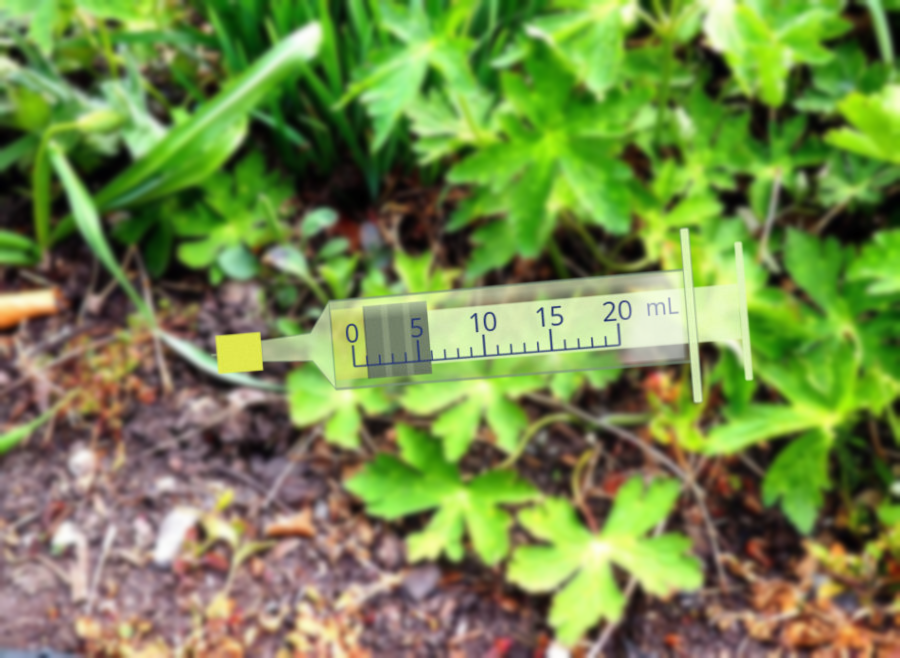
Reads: 1 (mL)
